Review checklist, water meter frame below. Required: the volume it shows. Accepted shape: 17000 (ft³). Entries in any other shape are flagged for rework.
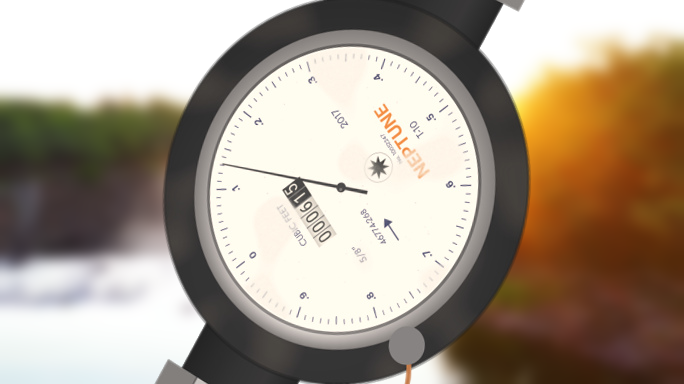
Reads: 615.13 (ft³)
